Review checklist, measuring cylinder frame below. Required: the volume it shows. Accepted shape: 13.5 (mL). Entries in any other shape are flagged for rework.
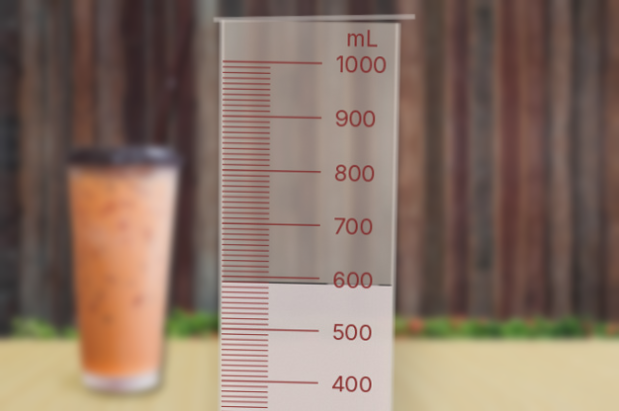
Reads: 590 (mL)
